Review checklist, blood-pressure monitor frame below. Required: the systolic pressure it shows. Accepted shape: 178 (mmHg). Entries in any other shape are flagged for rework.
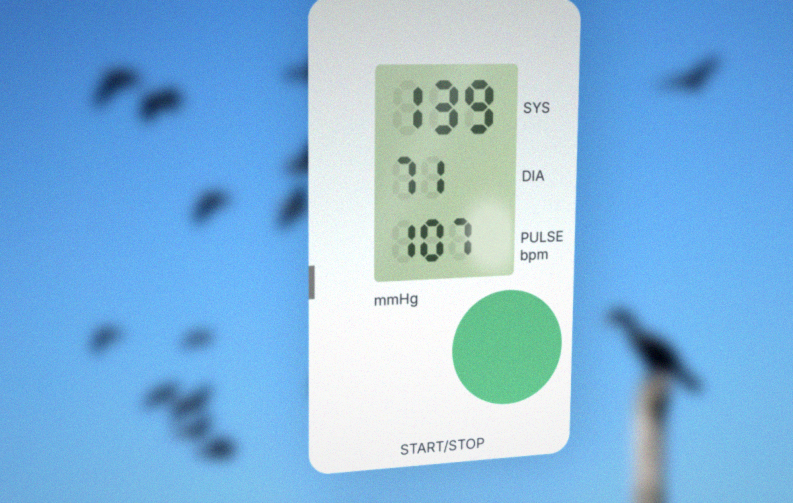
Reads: 139 (mmHg)
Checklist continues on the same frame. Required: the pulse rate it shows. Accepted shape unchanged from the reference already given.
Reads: 107 (bpm)
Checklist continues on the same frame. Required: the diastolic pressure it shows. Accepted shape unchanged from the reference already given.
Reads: 71 (mmHg)
